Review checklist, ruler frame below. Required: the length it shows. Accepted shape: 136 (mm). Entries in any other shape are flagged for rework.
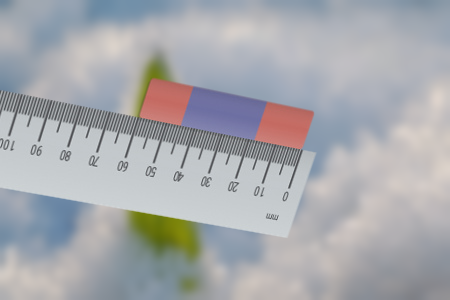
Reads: 60 (mm)
